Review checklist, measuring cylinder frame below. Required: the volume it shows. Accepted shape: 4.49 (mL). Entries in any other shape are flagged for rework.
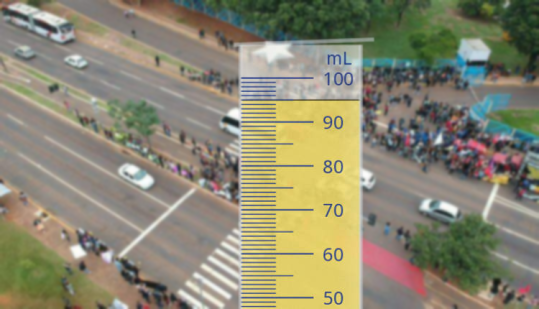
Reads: 95 (mL)
